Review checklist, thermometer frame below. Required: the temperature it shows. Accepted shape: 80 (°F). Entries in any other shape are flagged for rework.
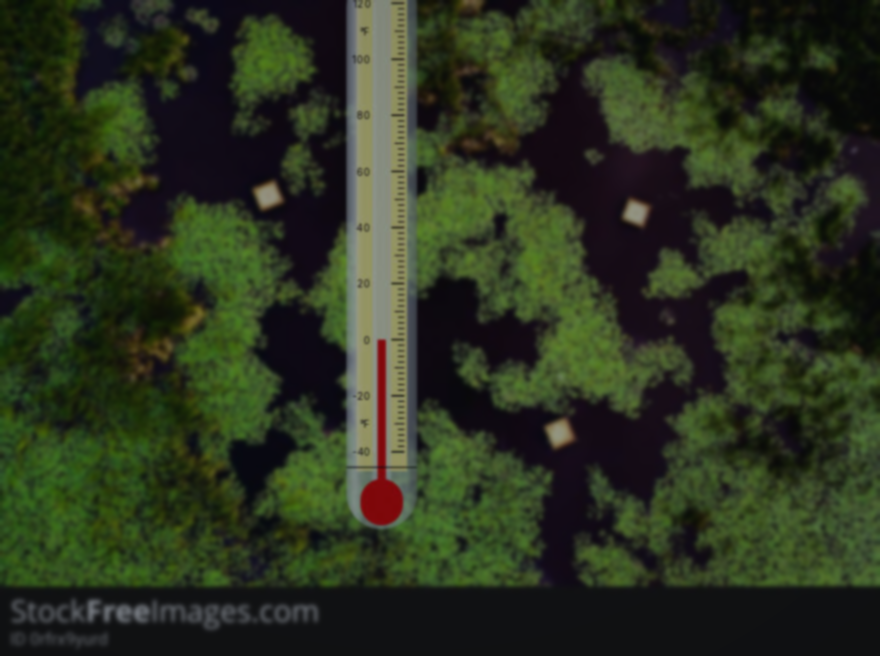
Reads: 0 (°F)
